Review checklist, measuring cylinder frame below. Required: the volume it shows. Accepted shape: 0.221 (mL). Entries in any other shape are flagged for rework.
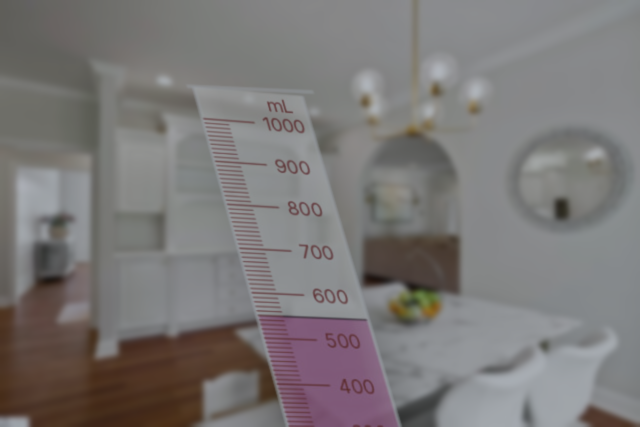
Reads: 550 (mL)
